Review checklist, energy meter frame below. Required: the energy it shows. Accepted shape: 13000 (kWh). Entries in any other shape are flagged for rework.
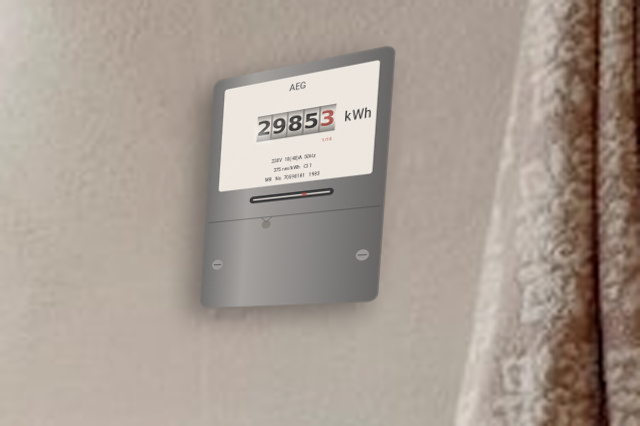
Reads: 2985.3 (kWh)
